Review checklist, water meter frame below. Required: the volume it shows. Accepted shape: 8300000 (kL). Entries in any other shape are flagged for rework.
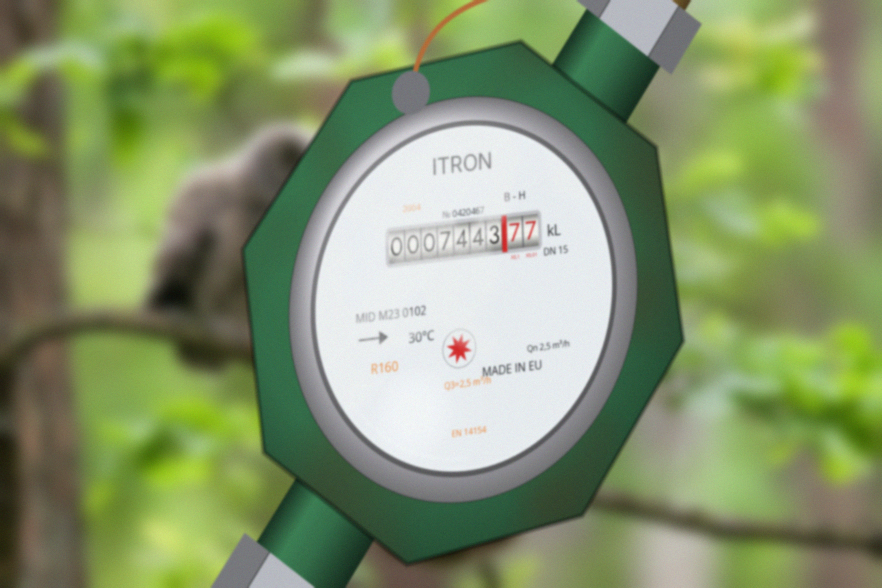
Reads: 7443.77 (kL)
